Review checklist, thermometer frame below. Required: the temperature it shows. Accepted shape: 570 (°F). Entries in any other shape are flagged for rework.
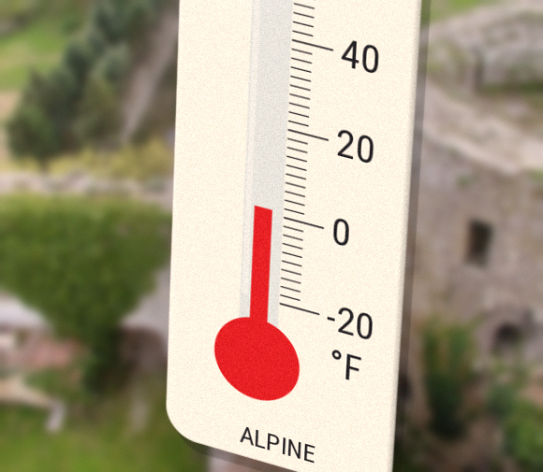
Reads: 1 (°F)
